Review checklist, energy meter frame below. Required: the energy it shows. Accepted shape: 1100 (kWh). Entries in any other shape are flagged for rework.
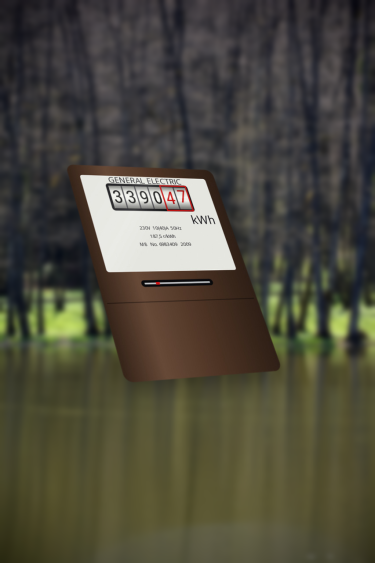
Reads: 3390.47 (kWh)
